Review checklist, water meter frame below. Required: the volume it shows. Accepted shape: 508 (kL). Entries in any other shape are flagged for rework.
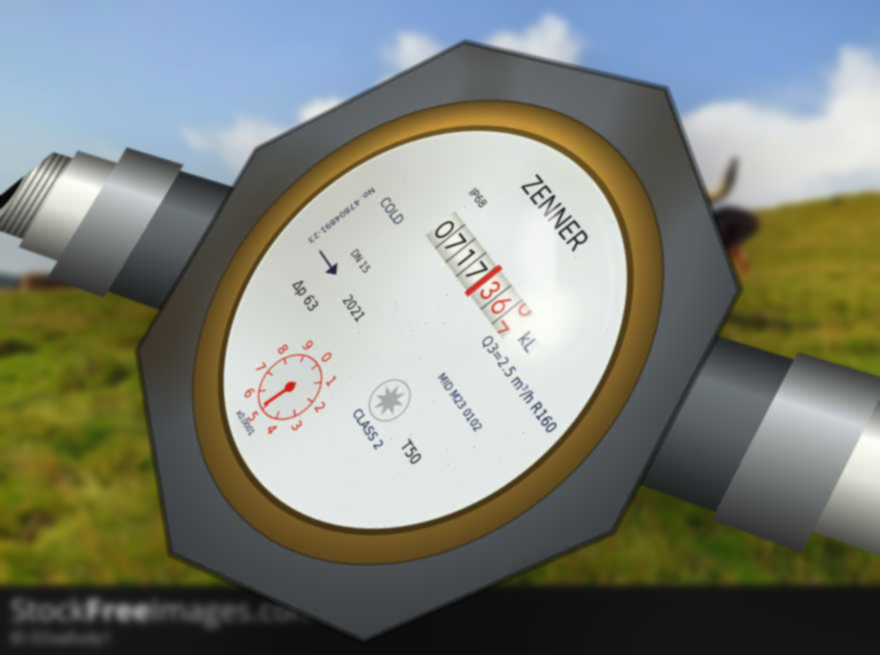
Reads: 717.3665 (kL)
